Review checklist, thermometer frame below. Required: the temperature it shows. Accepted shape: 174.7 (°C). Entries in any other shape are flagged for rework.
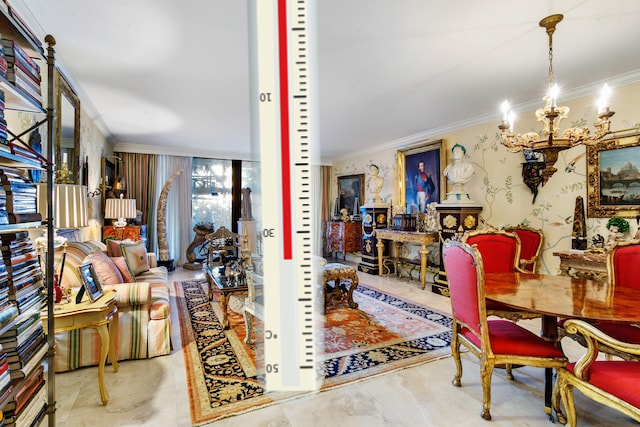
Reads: 34 (°C)
